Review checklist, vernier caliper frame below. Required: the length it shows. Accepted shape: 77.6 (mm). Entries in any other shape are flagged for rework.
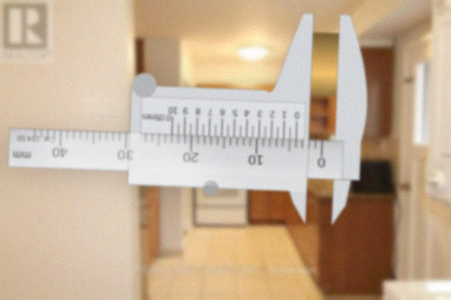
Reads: 4.0 (mm)
